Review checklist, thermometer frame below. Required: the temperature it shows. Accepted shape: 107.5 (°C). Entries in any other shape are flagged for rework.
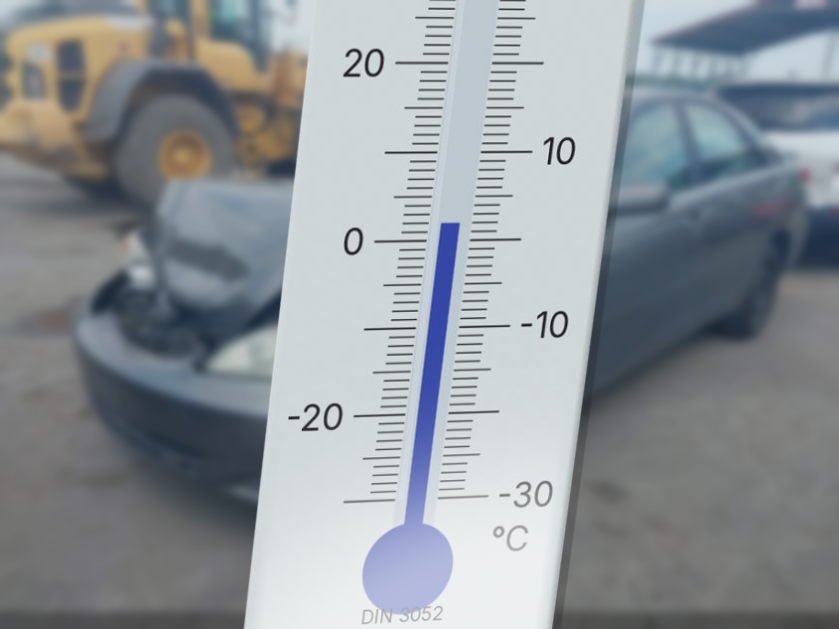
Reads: 2 (°C)
